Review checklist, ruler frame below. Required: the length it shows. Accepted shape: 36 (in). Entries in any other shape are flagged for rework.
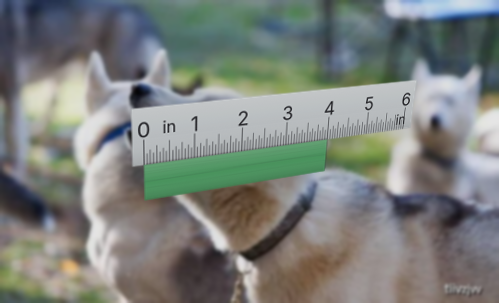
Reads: 4 (in)
